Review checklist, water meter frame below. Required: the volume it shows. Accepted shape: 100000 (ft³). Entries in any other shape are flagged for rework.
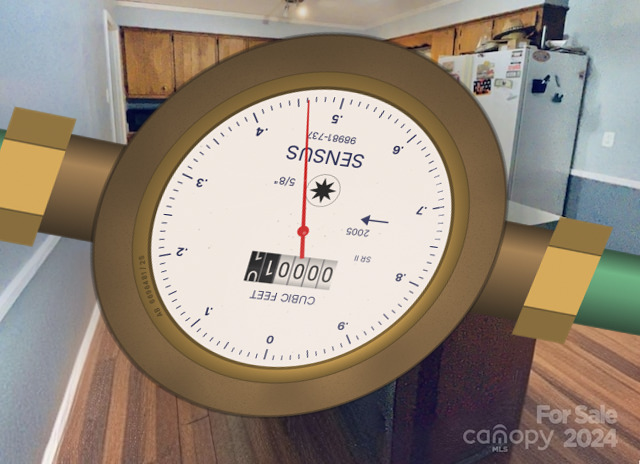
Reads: 10.46 (ft³)
